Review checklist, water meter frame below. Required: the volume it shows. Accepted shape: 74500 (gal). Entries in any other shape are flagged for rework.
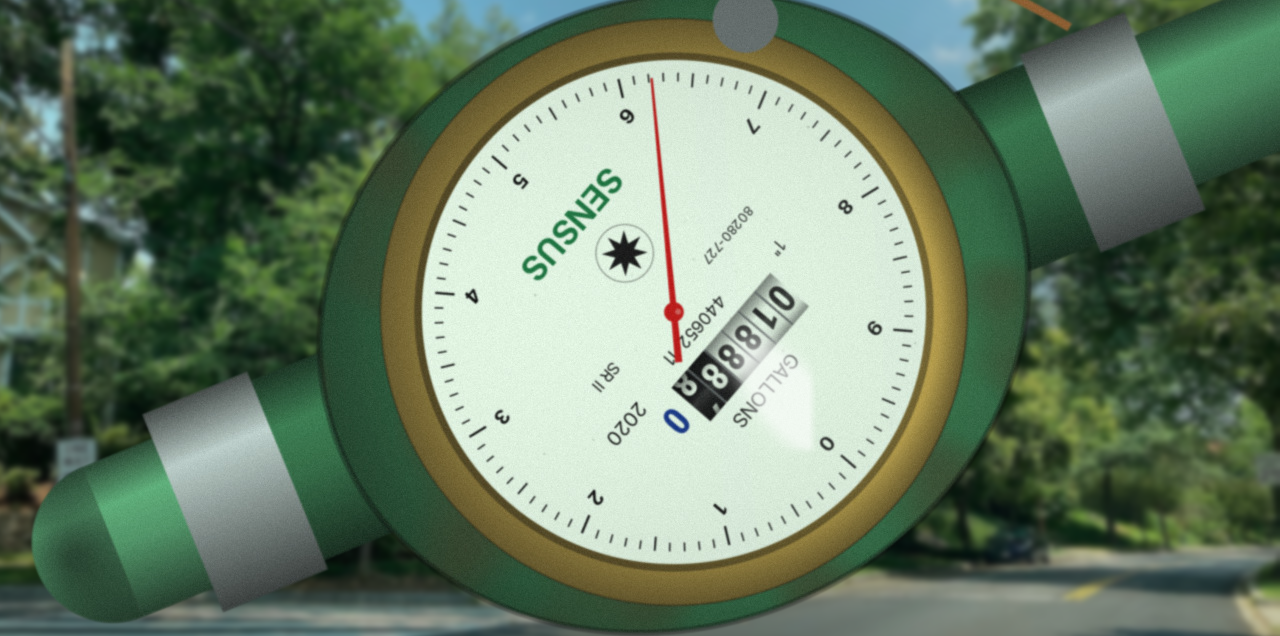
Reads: 188876.2 (gal)
